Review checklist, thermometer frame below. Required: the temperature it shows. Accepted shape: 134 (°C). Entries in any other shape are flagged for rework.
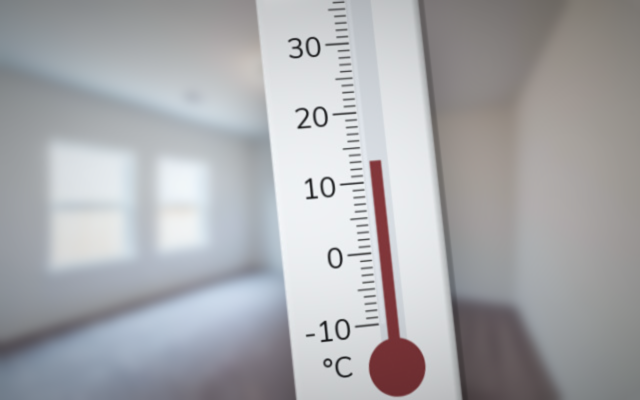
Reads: 13 (°C)
